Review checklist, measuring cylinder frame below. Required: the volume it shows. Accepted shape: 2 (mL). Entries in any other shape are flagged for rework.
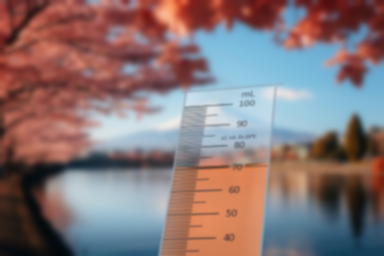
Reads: 70 (mL)
